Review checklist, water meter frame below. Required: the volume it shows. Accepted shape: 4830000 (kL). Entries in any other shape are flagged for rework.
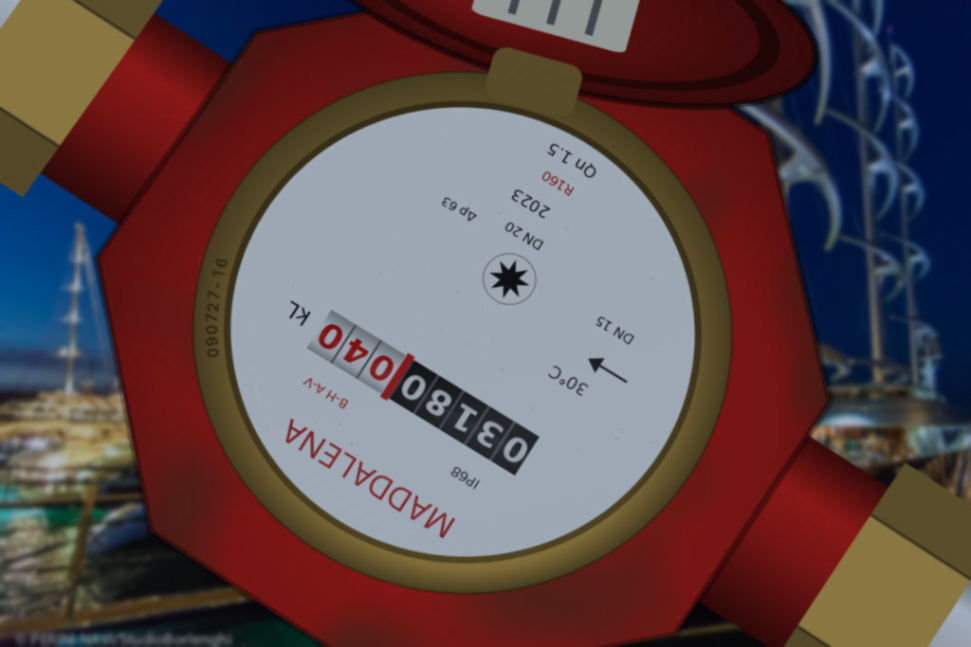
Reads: 3180.040 (kL)
